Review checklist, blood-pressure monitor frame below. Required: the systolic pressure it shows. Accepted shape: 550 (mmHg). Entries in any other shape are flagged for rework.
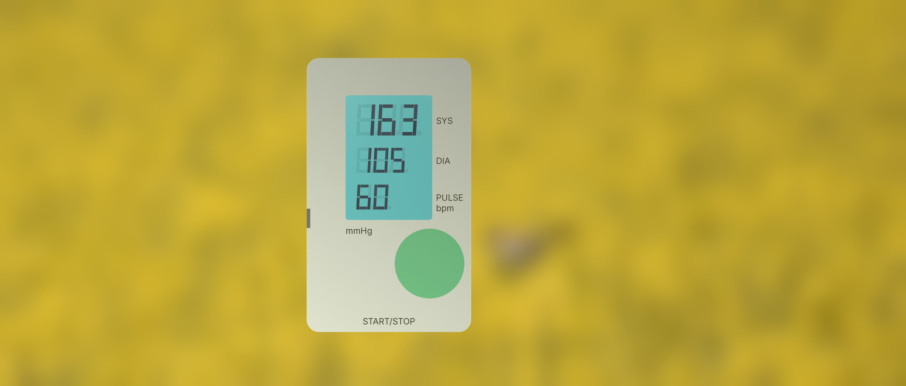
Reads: 163 (mmHg)
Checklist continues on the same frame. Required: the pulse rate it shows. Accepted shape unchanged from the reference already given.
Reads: 60 (bpm)
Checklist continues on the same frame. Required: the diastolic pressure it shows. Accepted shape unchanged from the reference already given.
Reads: 105 (mmHg)
